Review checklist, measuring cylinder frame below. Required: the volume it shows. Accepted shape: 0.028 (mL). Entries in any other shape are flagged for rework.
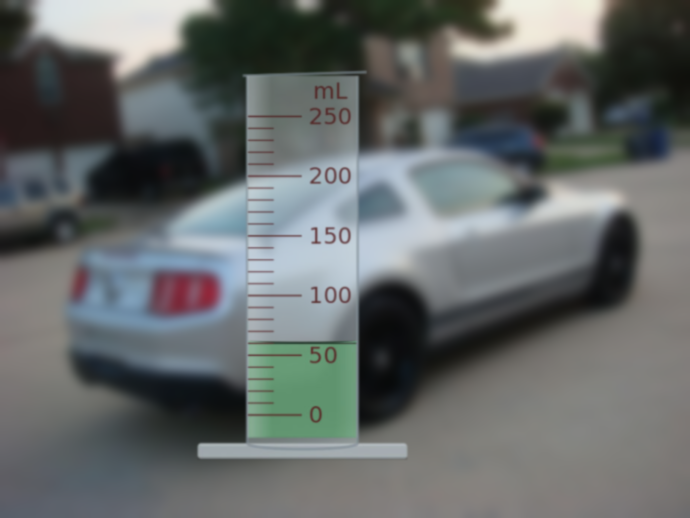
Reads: 60 (mL)
